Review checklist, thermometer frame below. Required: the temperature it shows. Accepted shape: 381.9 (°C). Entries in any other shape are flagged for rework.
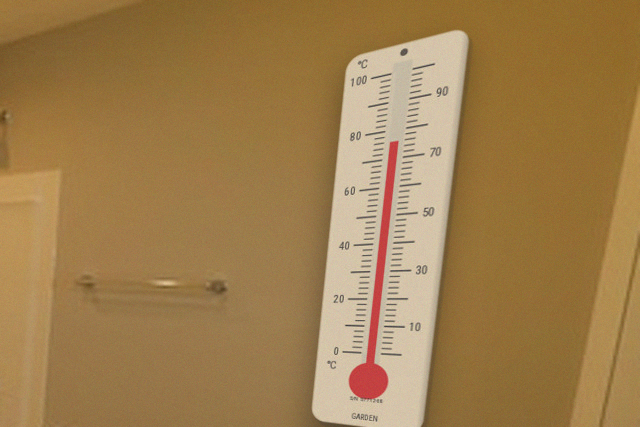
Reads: 76 (°C)
